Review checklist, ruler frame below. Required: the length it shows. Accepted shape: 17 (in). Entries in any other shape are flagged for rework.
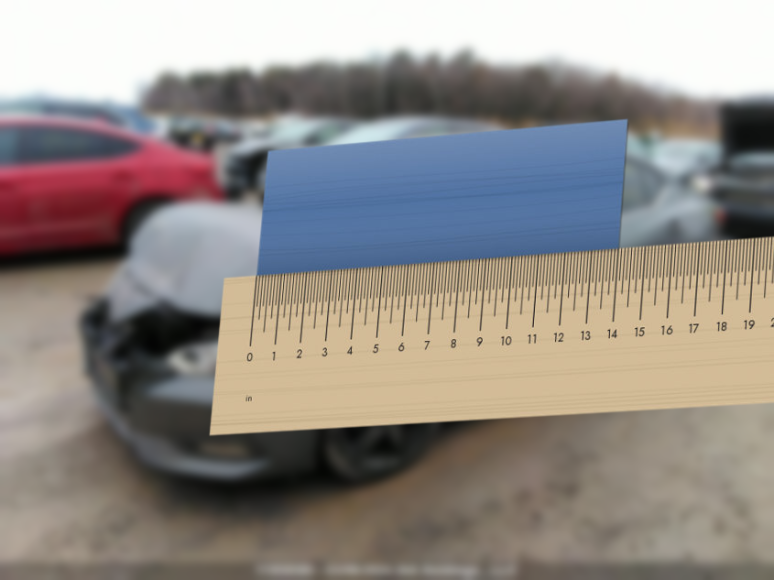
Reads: 14 (in)
